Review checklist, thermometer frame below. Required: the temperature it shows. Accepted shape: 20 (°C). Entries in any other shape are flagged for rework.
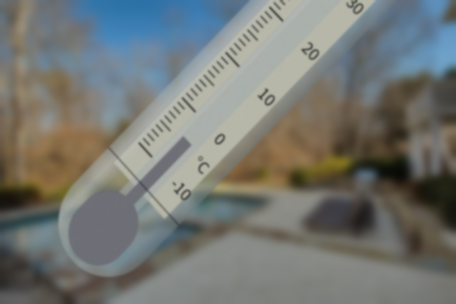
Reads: -4 (°C)
